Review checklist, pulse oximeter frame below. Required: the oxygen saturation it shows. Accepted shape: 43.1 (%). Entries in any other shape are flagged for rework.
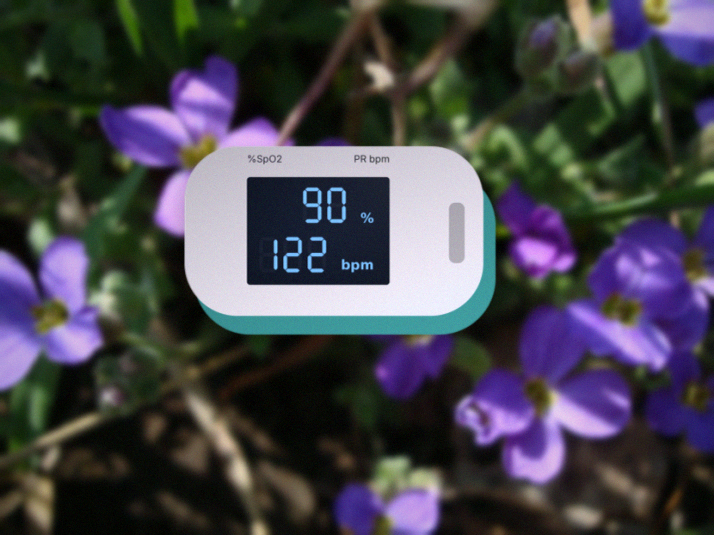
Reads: 90 (%)
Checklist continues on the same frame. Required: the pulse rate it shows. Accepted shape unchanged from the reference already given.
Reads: 122 (bpm)
